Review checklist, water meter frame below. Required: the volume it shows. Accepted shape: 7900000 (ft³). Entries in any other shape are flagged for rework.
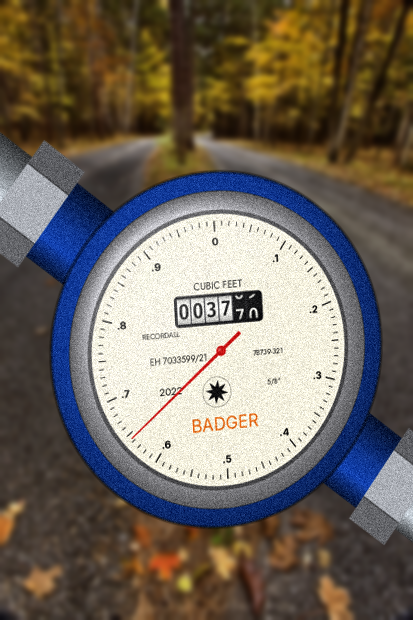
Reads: 3769.64 (ft³)
